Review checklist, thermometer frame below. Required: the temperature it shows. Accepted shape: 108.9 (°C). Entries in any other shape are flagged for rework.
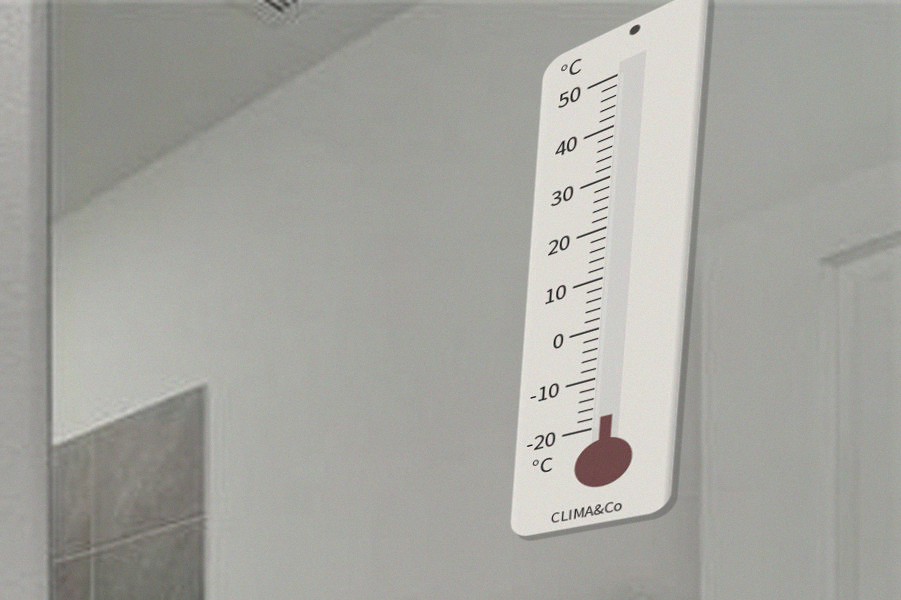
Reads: -18 (°C)
